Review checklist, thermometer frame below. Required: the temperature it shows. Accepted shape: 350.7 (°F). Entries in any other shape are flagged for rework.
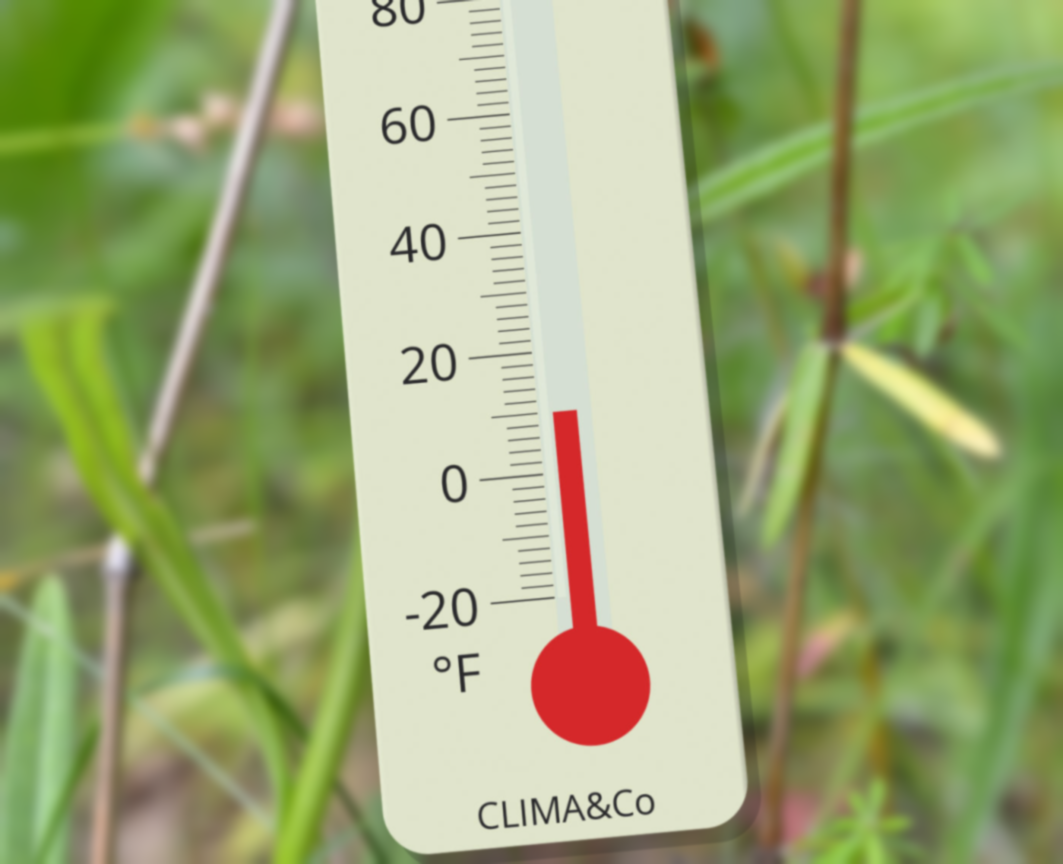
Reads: 10 (°F)
